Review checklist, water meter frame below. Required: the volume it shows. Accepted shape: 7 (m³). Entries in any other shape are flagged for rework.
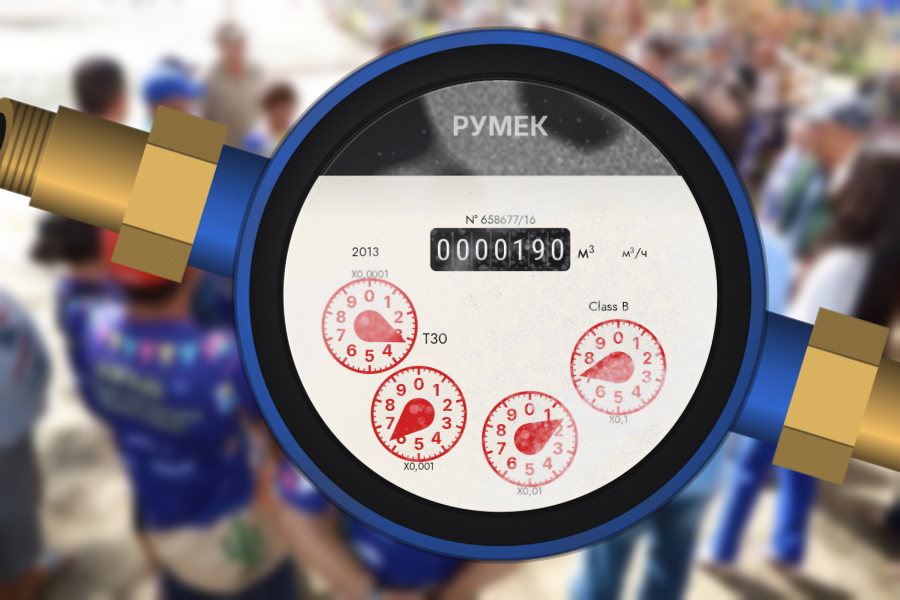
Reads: 190.7163 (m³)
